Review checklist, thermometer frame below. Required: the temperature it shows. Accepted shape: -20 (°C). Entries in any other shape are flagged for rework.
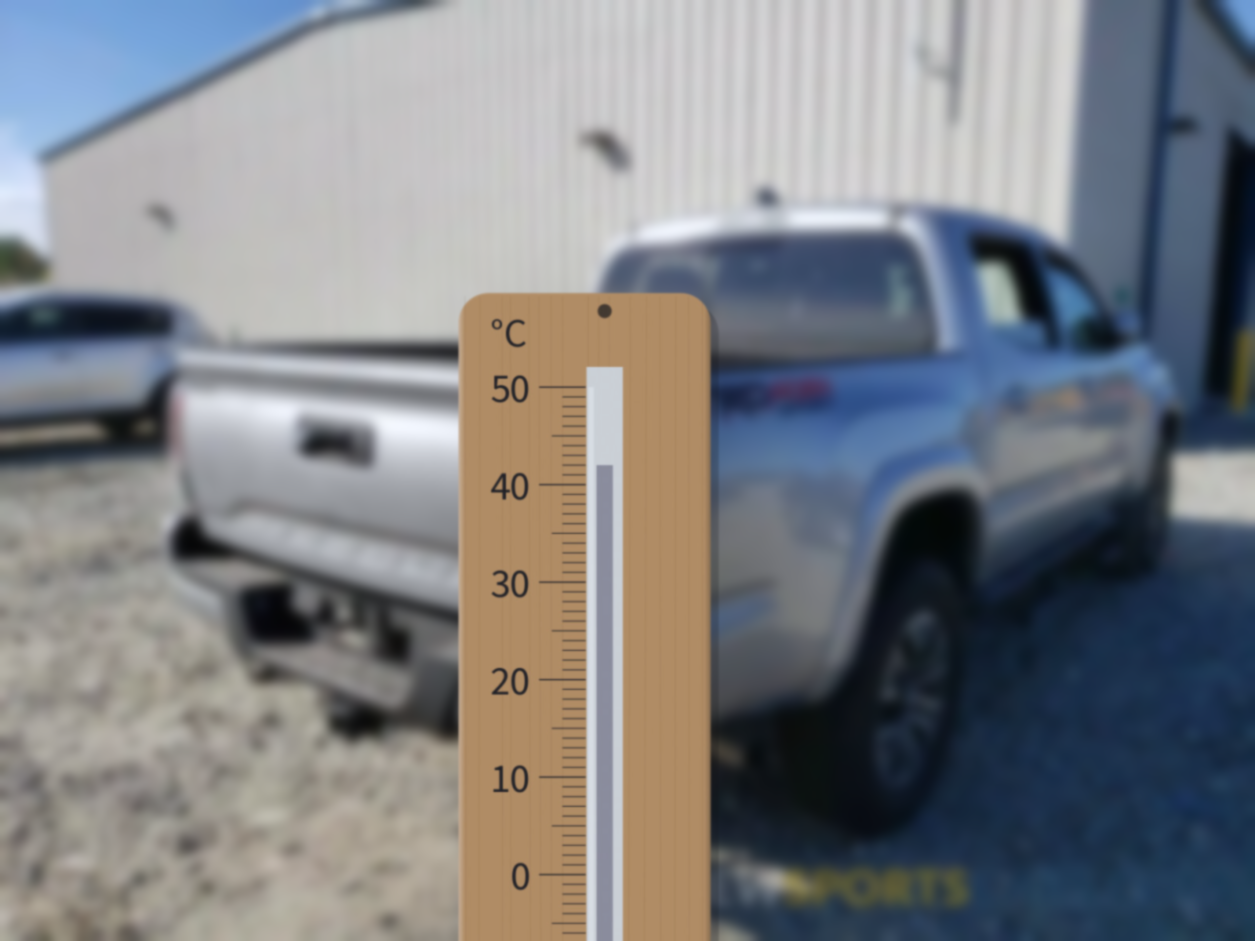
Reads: 42 (°C)
